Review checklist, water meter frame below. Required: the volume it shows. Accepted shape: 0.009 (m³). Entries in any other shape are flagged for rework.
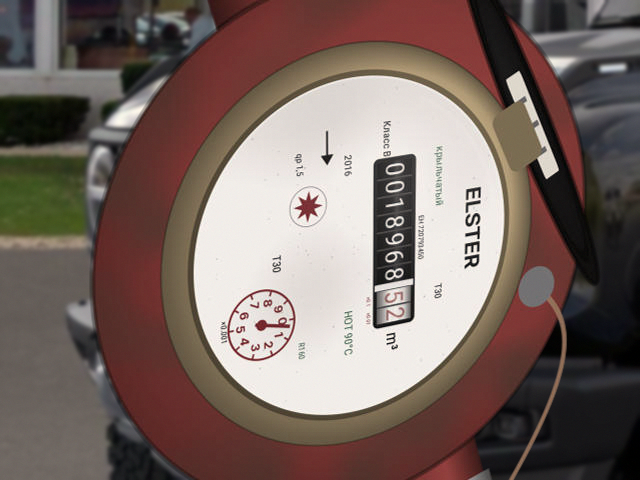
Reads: 18968.520 (m³)
